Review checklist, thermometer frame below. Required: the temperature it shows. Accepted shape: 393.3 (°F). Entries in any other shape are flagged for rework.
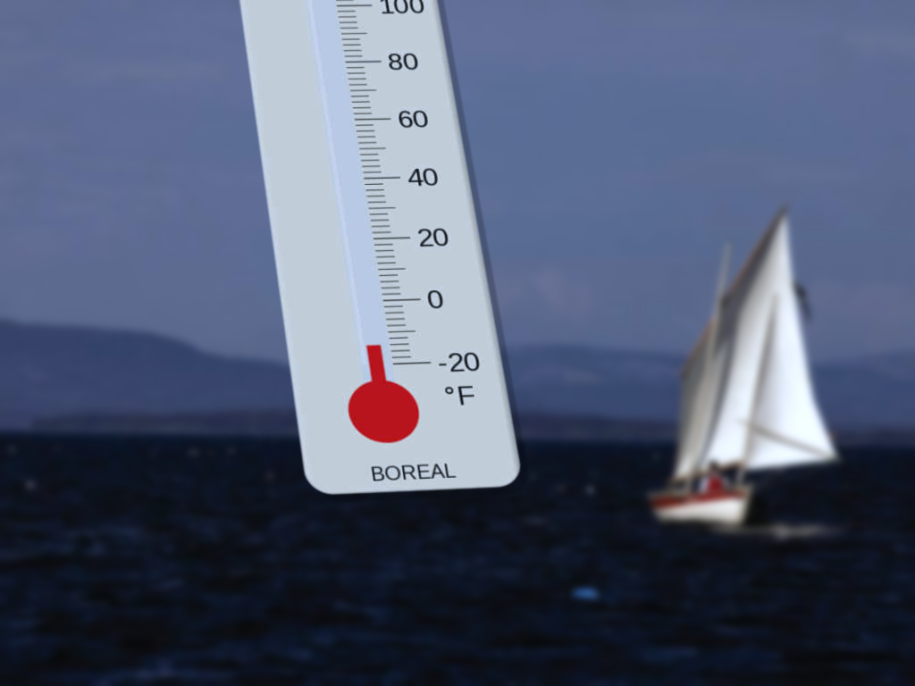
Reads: -14 (°F)
